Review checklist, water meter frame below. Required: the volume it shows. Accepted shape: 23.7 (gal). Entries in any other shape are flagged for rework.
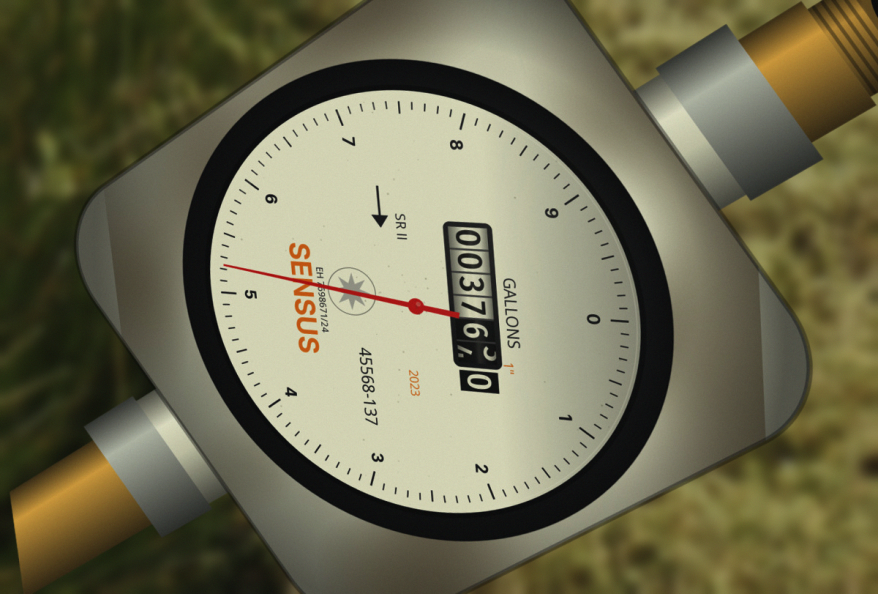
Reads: 37635.2 (gal)
